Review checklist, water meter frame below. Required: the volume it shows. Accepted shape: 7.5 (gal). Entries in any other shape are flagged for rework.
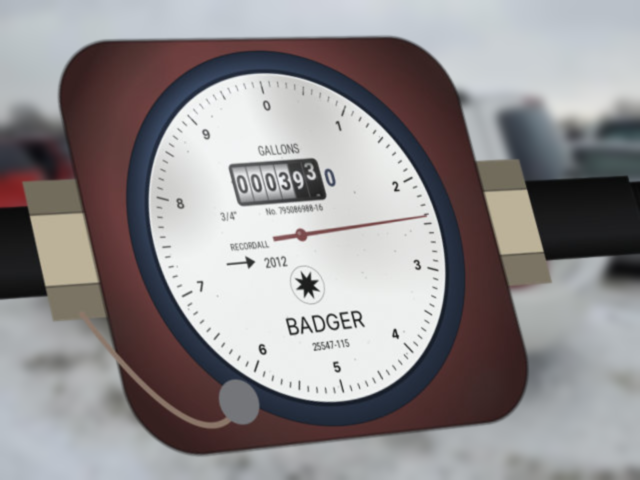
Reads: 3932.4 (gal)
